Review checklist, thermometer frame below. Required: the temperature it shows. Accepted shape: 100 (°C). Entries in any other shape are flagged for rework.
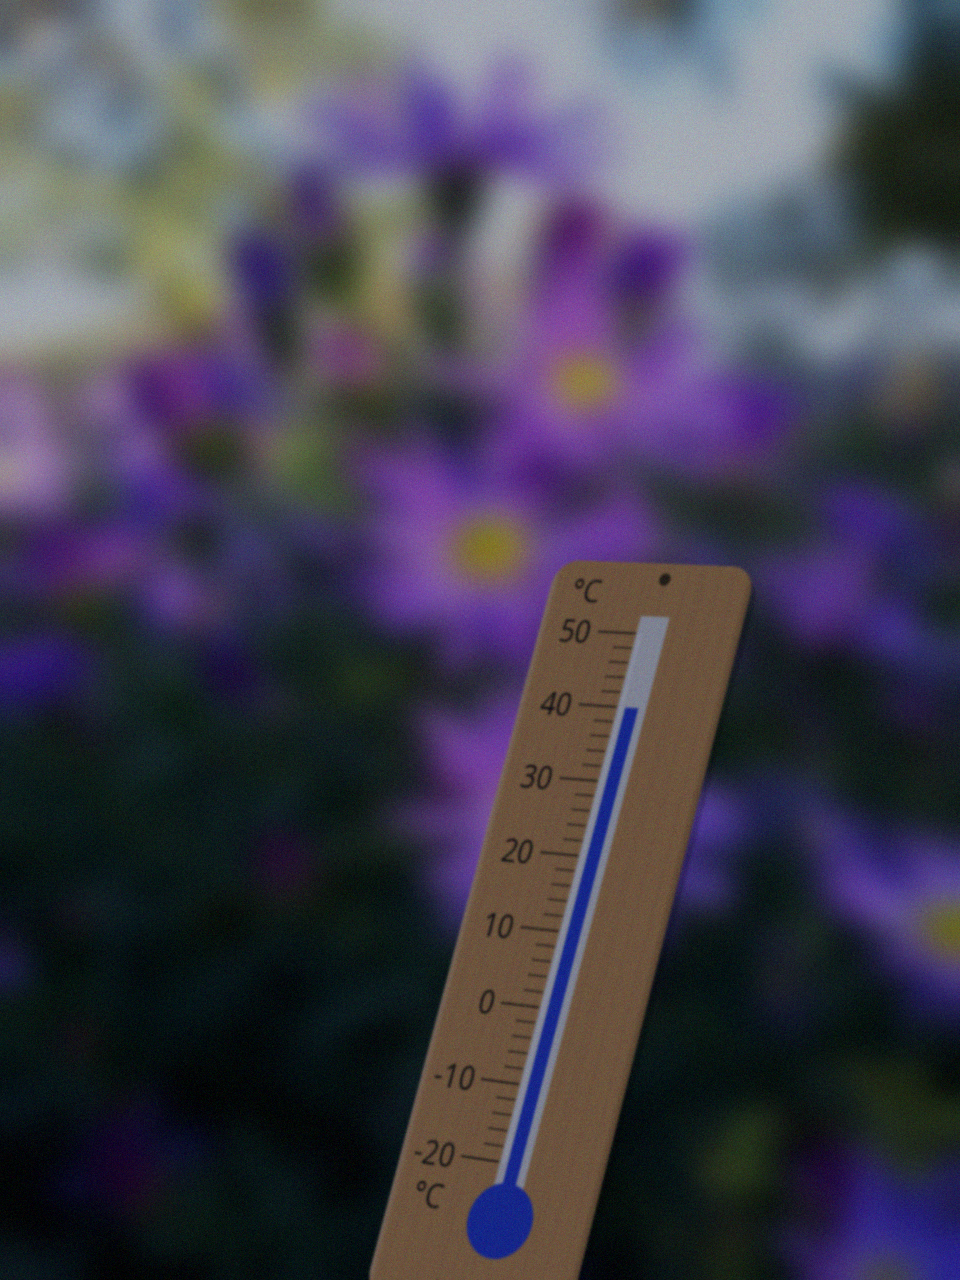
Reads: 40 (°C)
